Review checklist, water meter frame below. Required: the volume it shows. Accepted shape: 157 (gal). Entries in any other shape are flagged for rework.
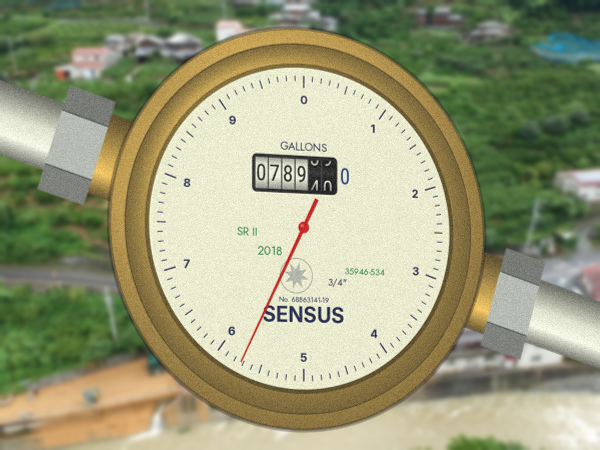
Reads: 789395.7 (gal)
